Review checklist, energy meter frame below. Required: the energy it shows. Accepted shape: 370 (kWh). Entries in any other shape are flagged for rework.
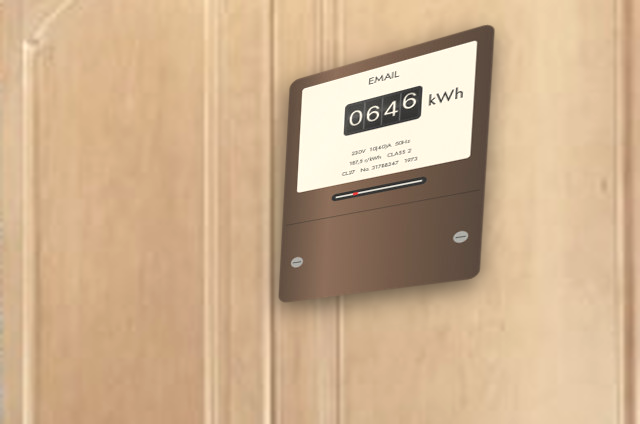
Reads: 646 (kWh)
